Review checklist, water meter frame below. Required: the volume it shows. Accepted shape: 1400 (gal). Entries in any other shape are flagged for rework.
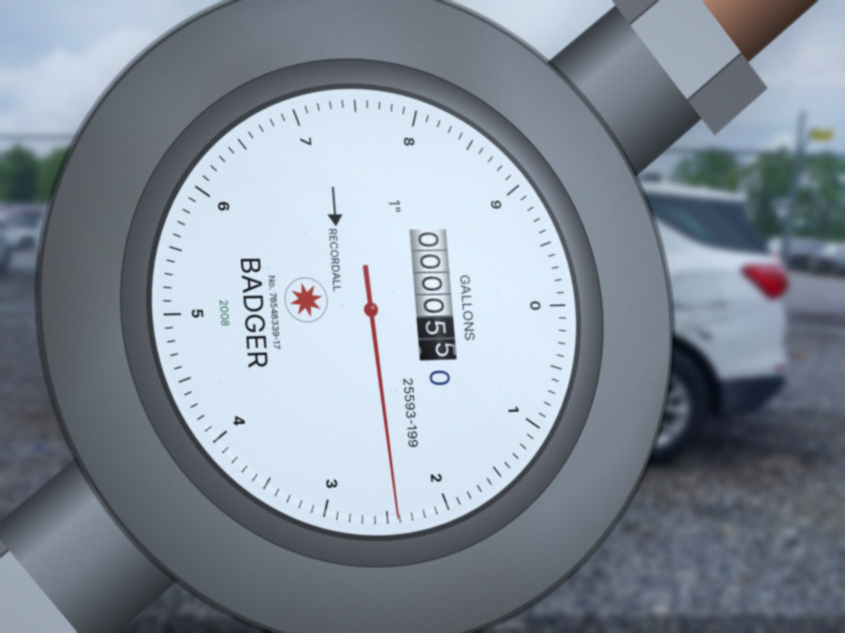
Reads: 552.4 (gal)
